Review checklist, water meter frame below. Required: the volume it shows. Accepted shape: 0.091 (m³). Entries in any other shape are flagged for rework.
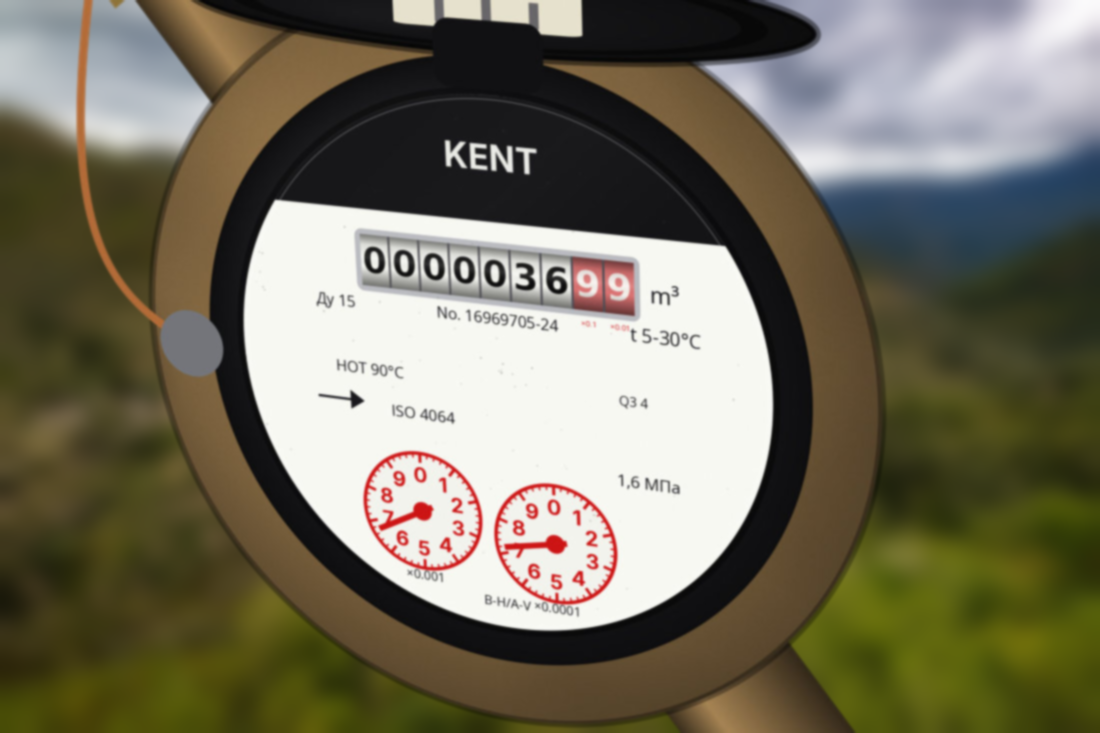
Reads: 36.9967 (m³)
